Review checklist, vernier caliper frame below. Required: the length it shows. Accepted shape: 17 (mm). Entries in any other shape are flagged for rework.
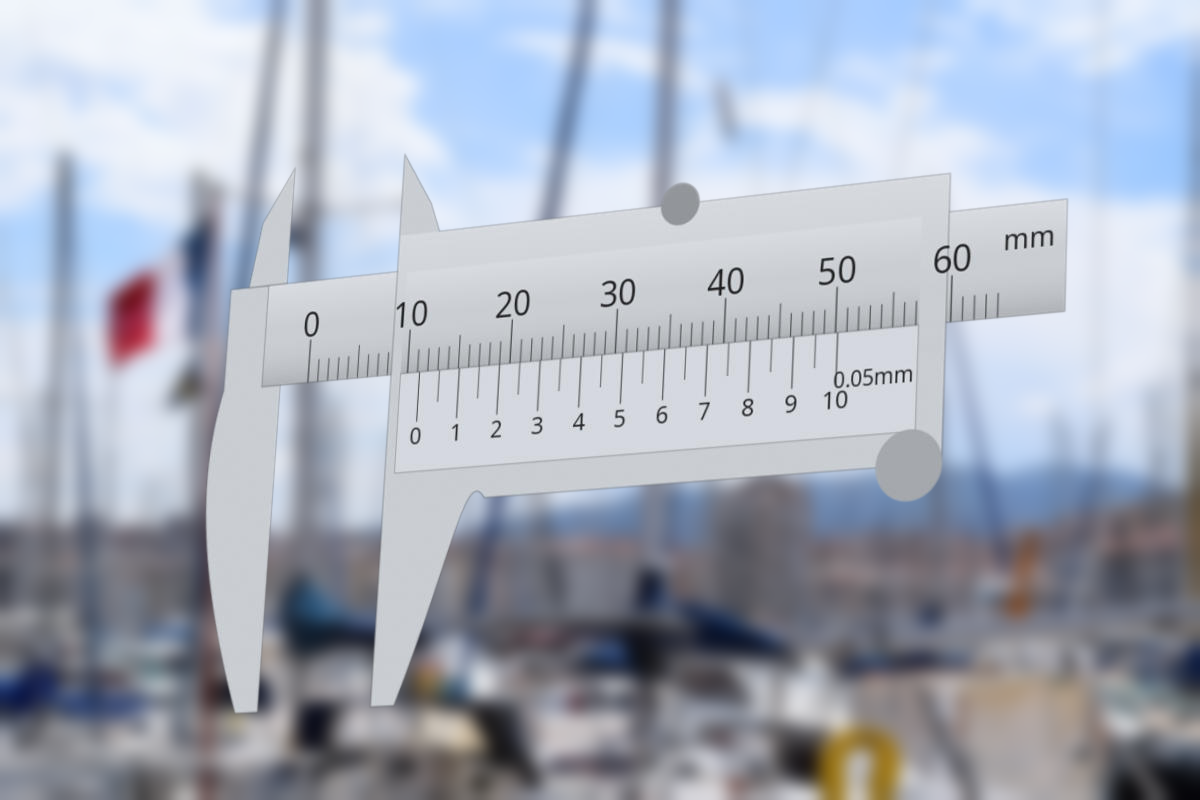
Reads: 11.2 (mm)
